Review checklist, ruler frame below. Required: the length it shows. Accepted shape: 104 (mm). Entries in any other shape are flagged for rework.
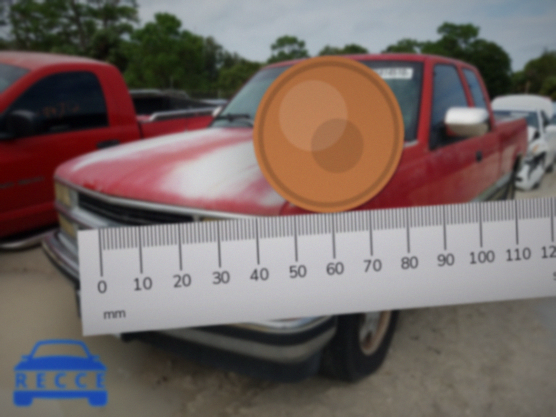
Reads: 40 (mm)
